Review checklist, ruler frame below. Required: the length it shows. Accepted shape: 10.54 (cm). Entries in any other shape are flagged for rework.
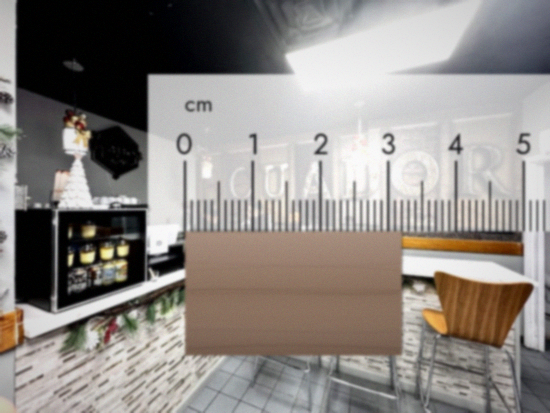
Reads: 3.2 (cm)
